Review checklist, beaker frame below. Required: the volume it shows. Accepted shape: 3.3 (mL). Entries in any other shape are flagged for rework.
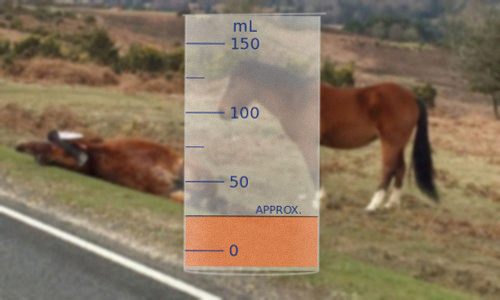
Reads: 25 (mL)
